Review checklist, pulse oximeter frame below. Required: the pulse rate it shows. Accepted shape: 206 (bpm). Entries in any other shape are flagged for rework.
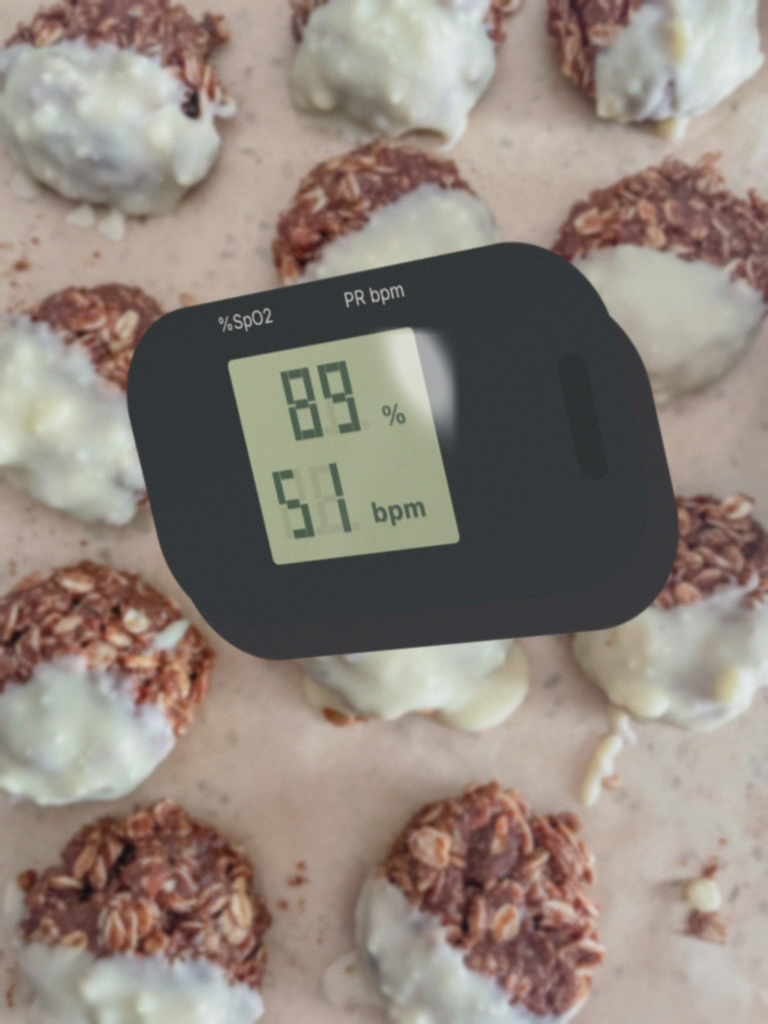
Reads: 51 (bpm)
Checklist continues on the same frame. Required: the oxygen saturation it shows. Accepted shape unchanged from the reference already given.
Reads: 89 (%)
